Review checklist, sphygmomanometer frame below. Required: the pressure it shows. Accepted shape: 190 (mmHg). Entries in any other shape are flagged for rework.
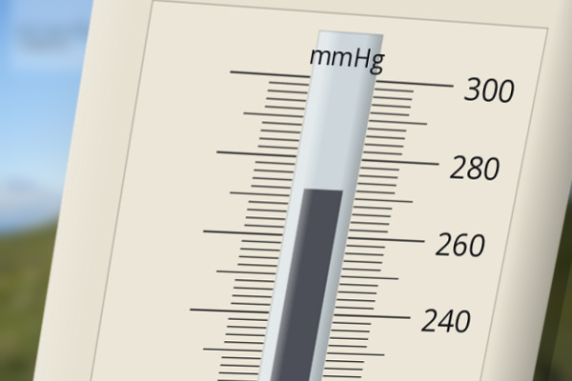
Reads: 272 (mmHg)
